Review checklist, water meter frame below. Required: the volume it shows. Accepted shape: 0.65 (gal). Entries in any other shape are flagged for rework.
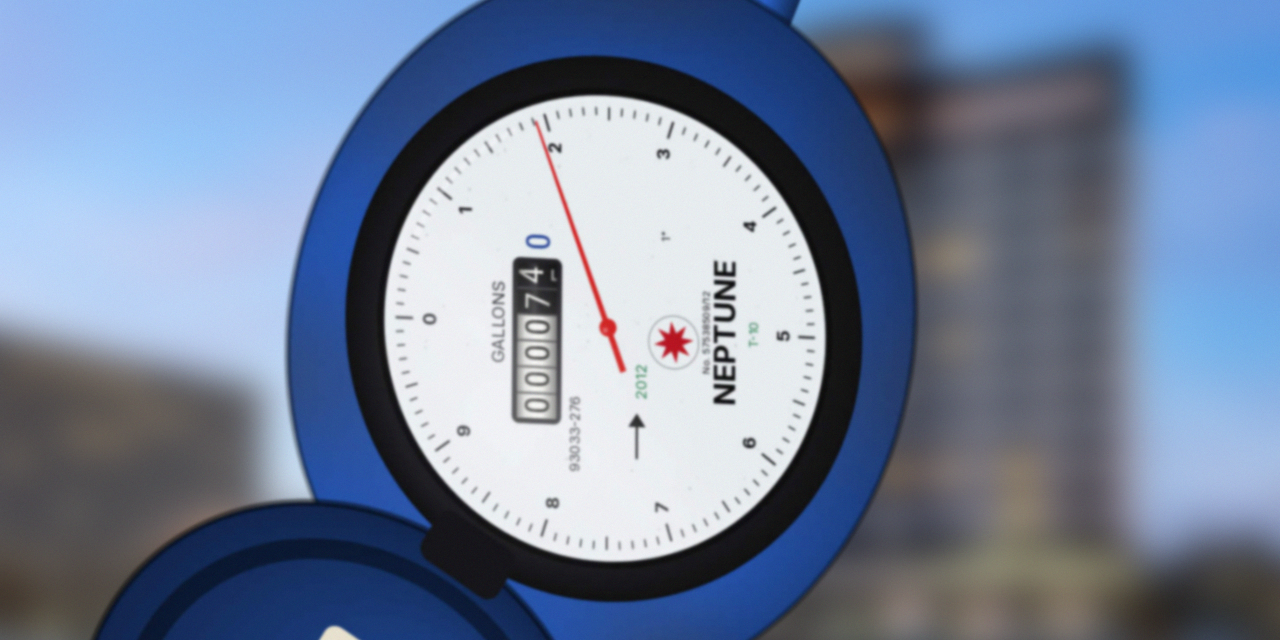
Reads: 741.9 (gal)
